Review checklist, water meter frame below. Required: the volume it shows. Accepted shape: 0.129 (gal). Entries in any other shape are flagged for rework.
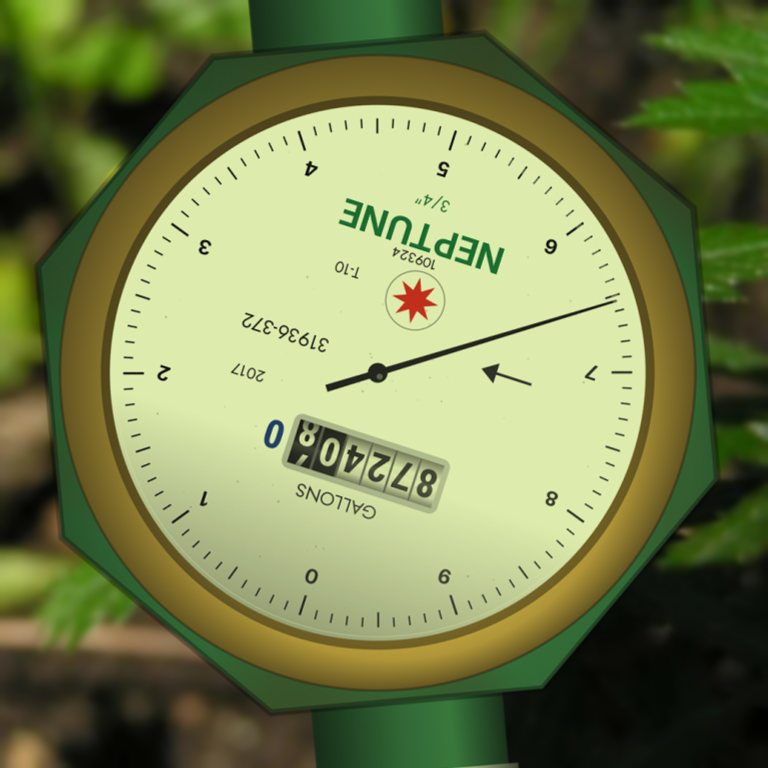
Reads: 8724076.5 (gal)
